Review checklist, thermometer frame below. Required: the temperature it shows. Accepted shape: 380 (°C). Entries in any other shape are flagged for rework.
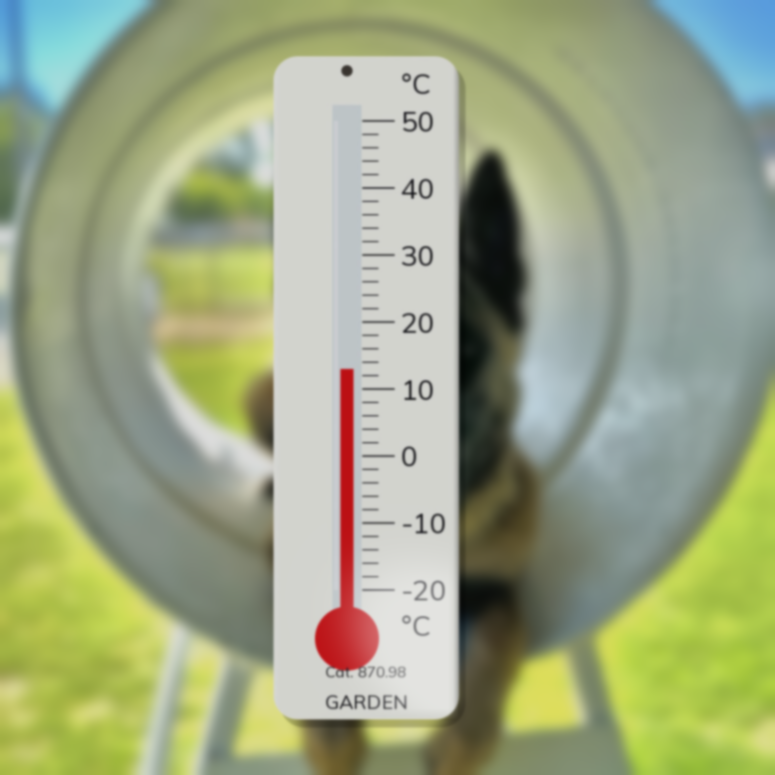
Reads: 13 (°C)
